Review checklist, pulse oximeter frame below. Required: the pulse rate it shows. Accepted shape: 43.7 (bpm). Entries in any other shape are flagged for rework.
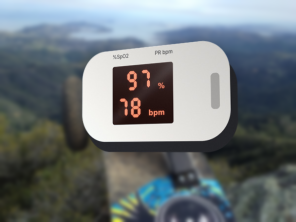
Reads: 78 (bpm)
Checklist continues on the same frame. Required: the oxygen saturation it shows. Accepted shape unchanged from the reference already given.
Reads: 97 (%)
